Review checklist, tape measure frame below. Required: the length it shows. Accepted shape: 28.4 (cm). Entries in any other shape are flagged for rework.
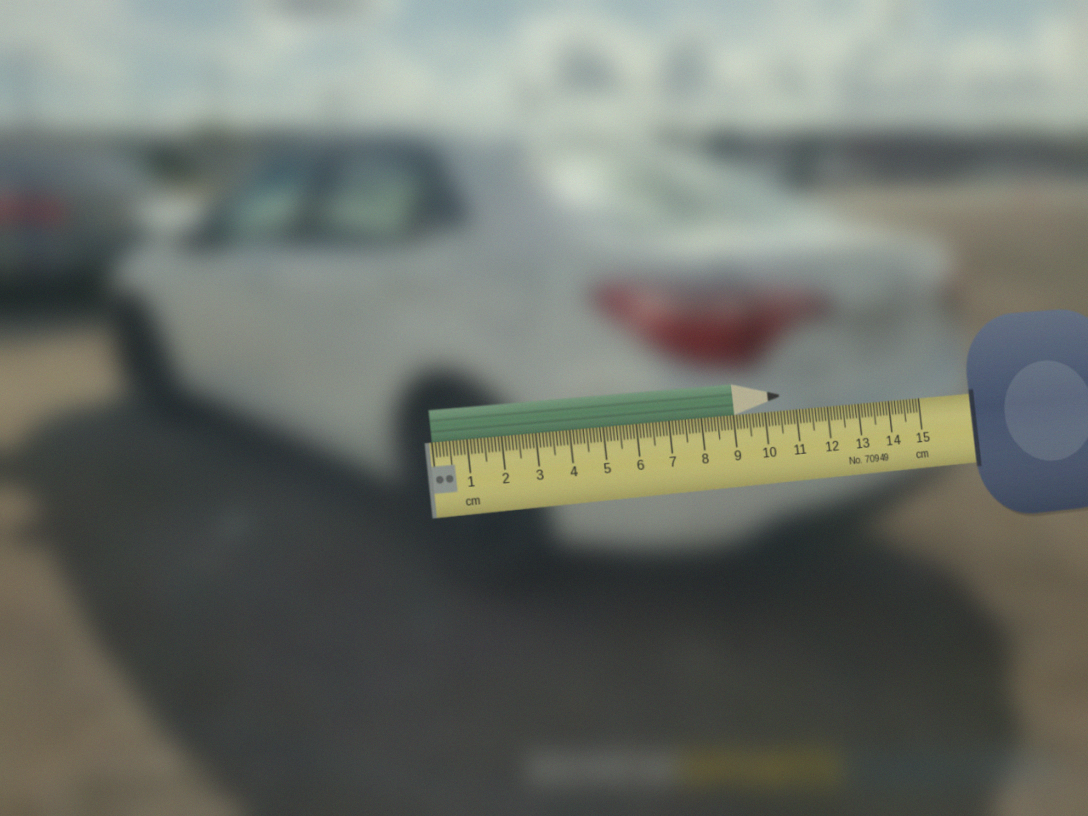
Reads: 10.5 (cm)
